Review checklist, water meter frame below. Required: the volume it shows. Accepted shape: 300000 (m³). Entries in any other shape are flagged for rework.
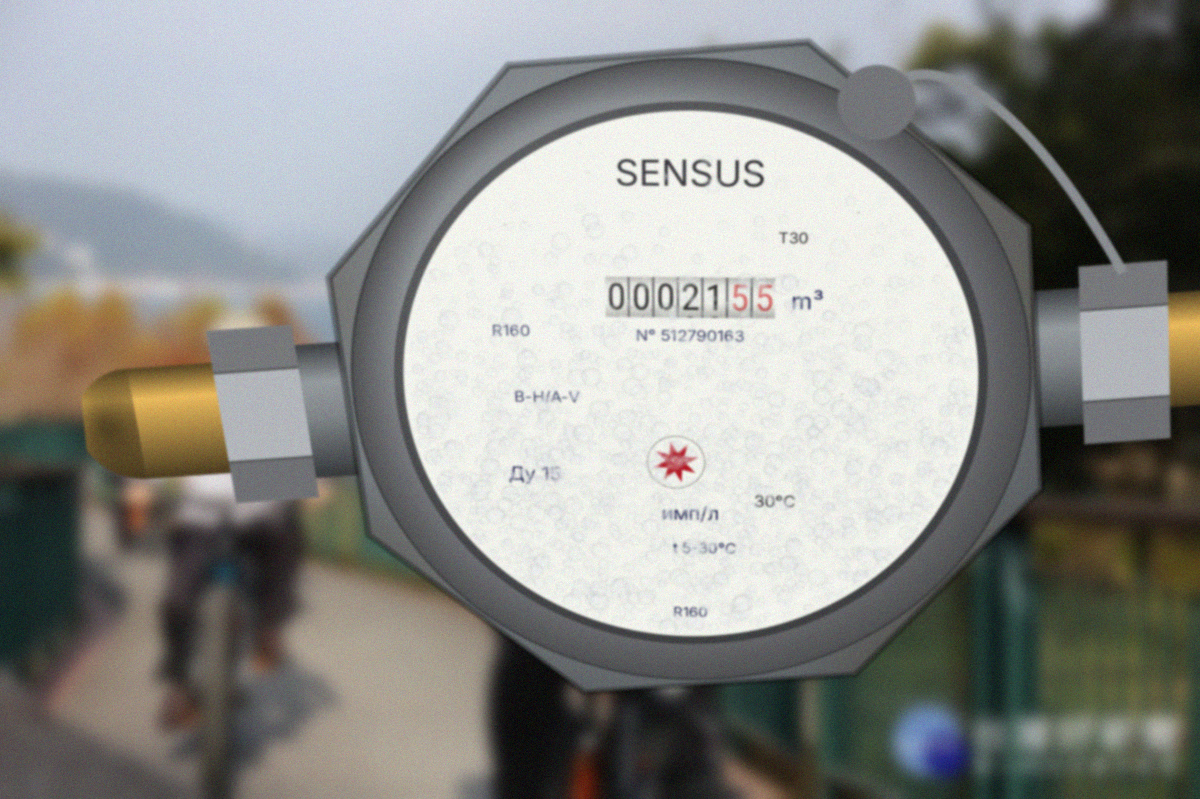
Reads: 21.55 (m³)
